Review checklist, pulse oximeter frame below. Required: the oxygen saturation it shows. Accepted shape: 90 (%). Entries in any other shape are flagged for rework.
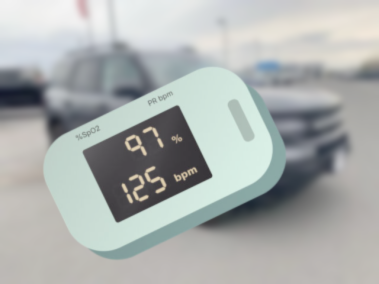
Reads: 97 (%)
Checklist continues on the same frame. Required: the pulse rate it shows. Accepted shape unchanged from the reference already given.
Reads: 125 (bpm)
